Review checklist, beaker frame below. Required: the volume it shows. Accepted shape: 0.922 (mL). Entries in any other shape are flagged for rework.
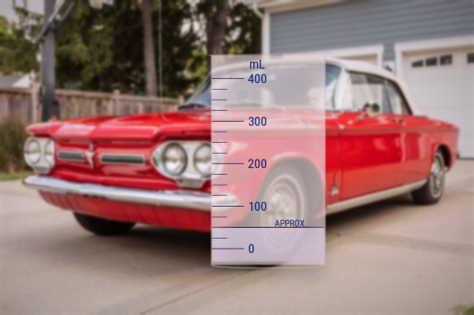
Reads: 50 (mL)
